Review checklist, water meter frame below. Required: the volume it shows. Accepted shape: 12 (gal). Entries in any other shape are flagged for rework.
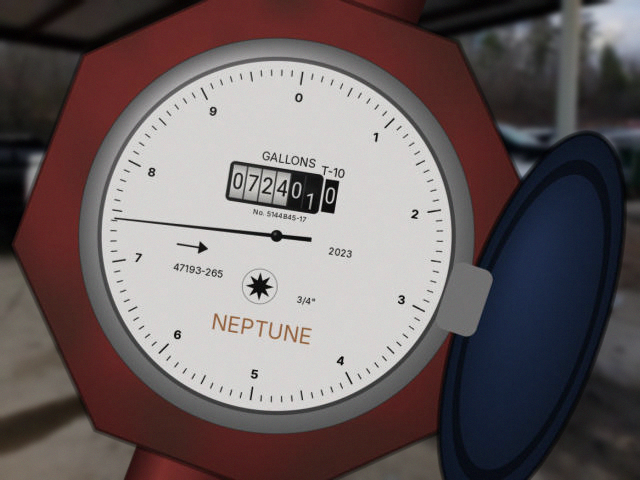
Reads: 724007.4 (gal)
